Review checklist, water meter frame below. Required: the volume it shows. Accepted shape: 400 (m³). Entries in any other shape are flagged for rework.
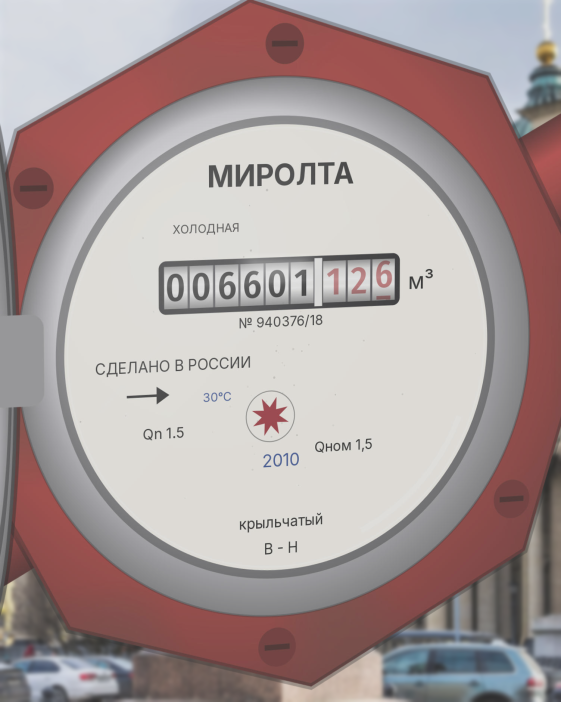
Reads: 6601.126 (m³)
